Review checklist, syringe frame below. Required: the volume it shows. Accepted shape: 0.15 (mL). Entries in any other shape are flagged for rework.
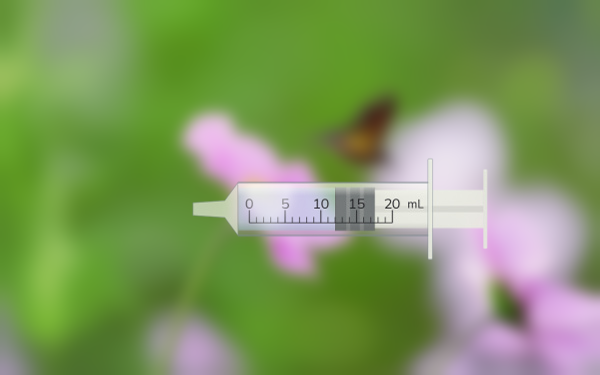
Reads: 12 (mL)
